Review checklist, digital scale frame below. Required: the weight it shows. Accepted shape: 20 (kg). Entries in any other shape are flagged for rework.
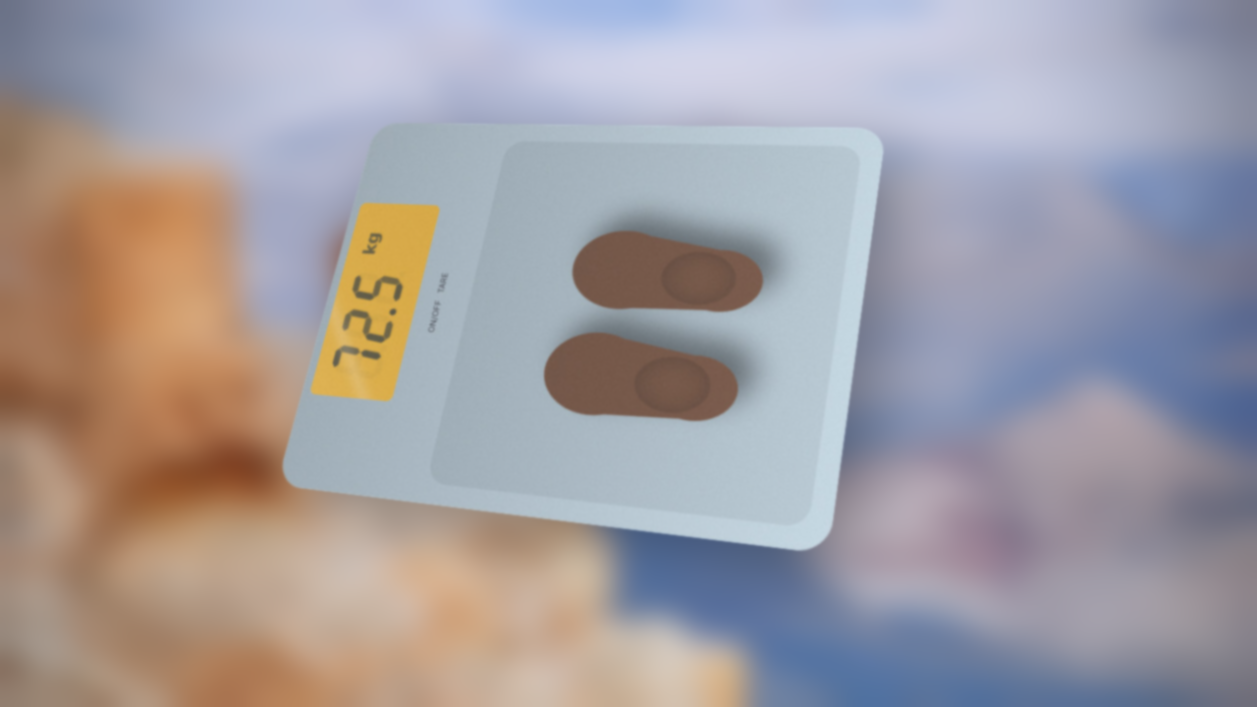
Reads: 72.5 (kg)
